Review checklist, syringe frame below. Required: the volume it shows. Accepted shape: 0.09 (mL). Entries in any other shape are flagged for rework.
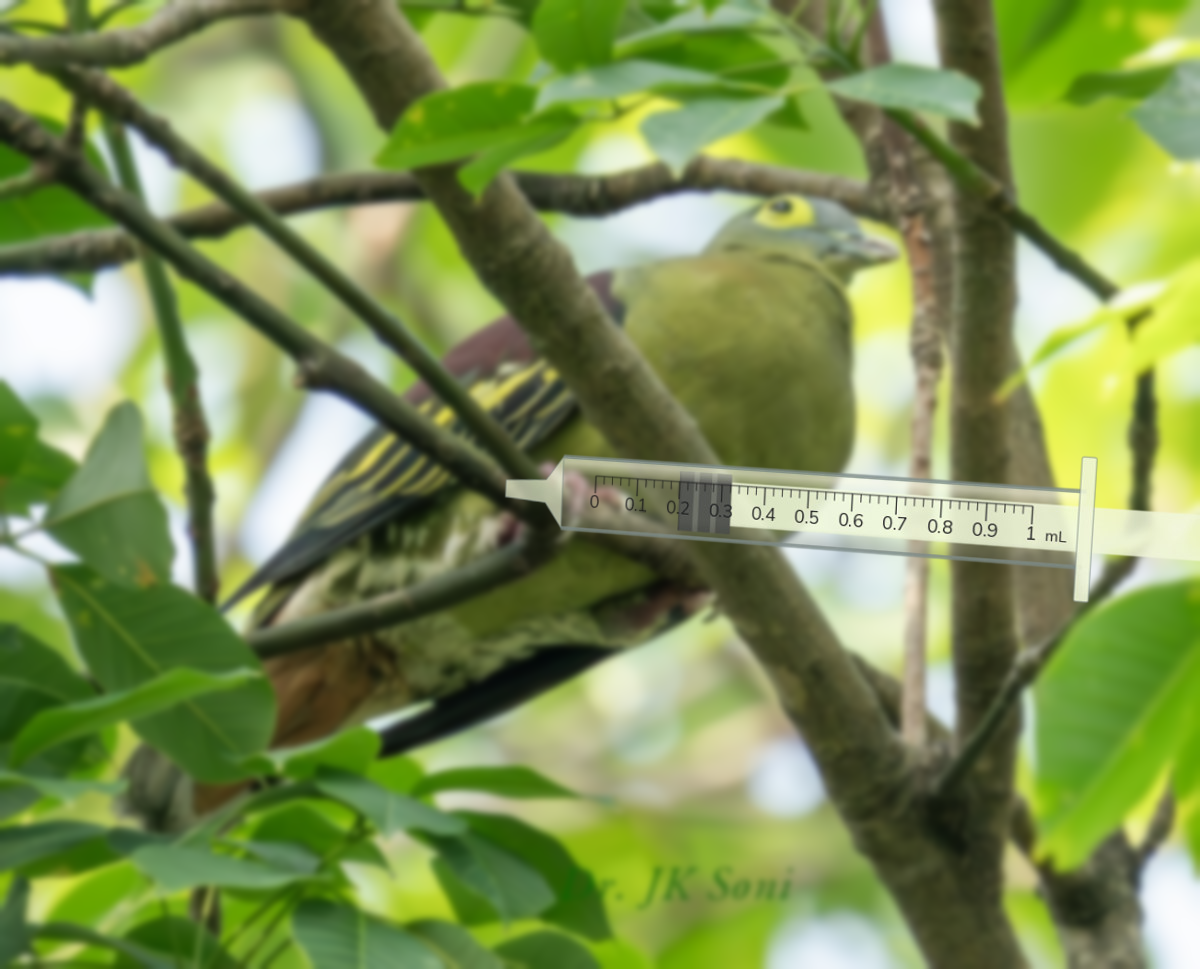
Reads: 0.2 (mL)
